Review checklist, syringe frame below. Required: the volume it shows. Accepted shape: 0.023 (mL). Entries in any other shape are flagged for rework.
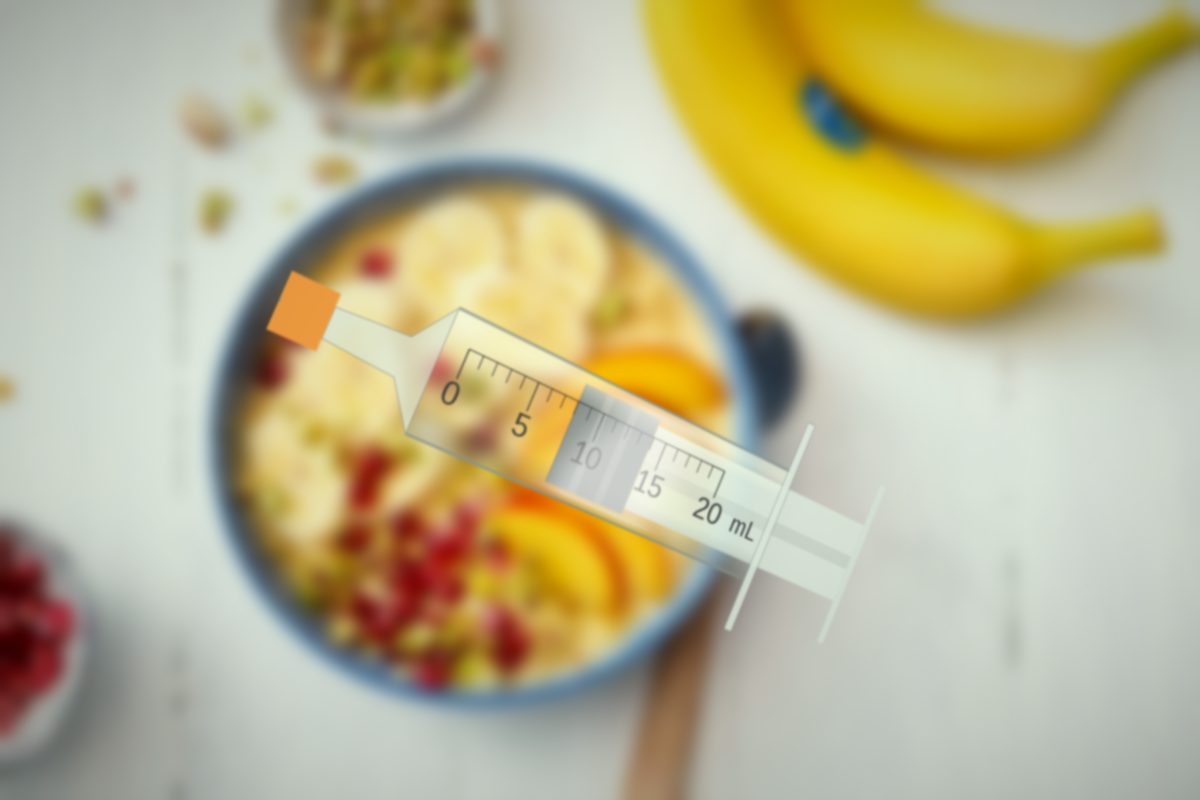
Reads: 8 (mL)
